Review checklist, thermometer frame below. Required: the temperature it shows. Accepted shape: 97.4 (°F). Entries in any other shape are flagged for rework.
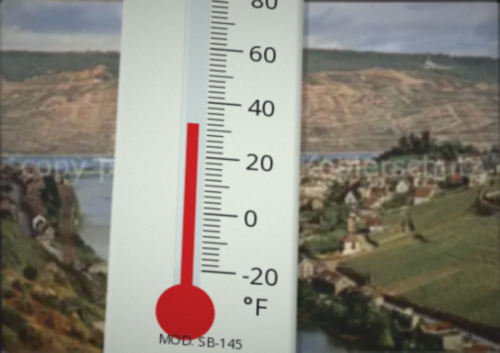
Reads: 32 (°F)
